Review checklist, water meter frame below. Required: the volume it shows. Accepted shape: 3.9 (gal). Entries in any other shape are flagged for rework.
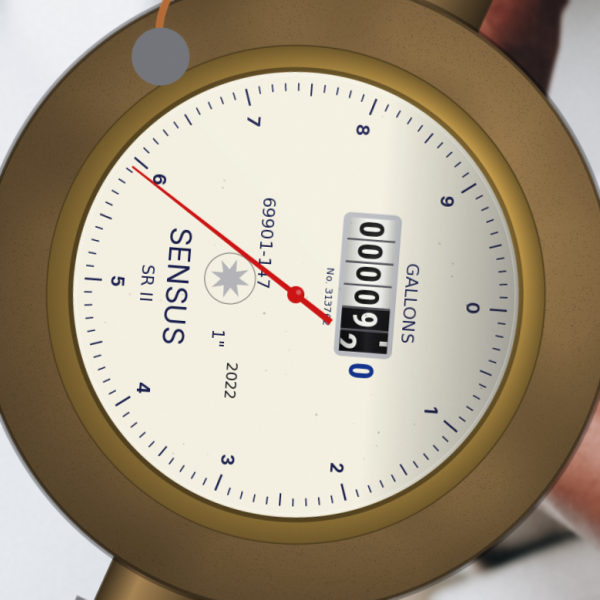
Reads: 915.9 (gal)
